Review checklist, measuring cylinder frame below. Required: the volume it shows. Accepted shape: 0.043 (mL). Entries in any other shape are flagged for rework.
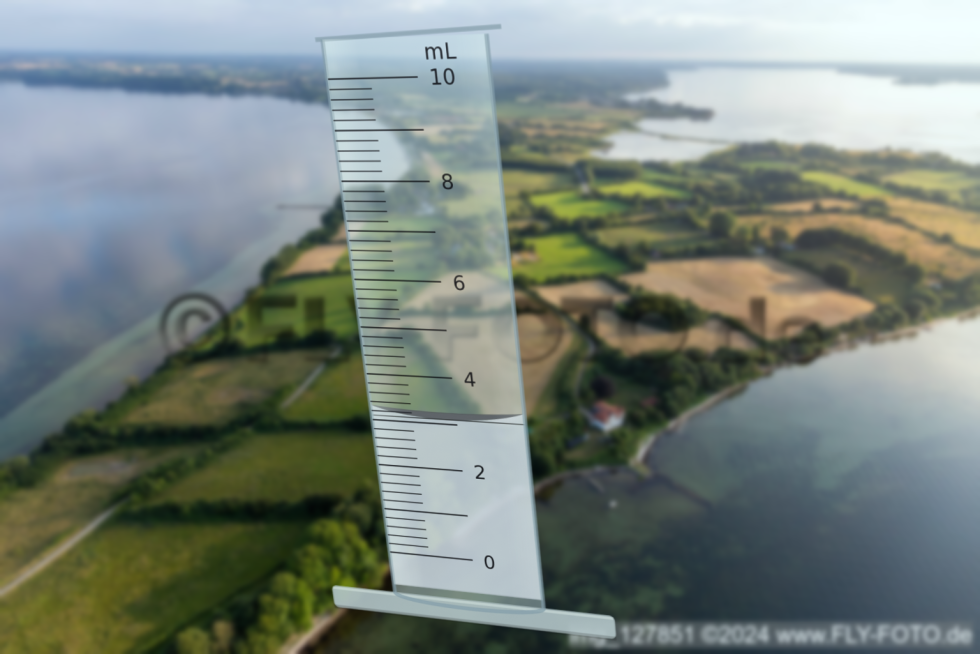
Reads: 3.1 (mL)
